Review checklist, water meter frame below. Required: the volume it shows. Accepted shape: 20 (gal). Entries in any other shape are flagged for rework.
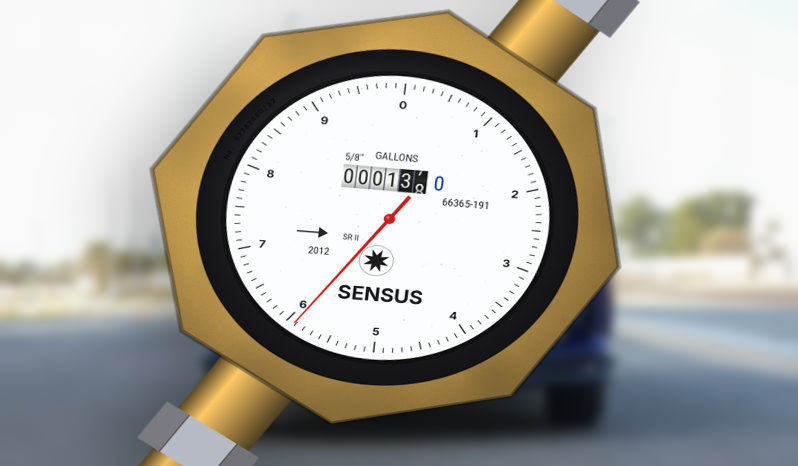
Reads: 1375.9 (gal)
